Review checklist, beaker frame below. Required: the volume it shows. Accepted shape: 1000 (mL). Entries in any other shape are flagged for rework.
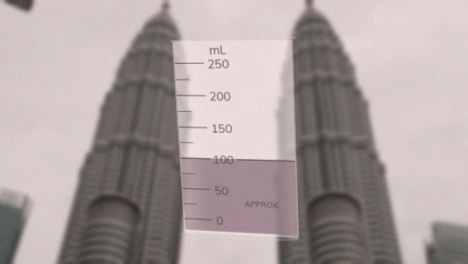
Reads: 100 (mL)
